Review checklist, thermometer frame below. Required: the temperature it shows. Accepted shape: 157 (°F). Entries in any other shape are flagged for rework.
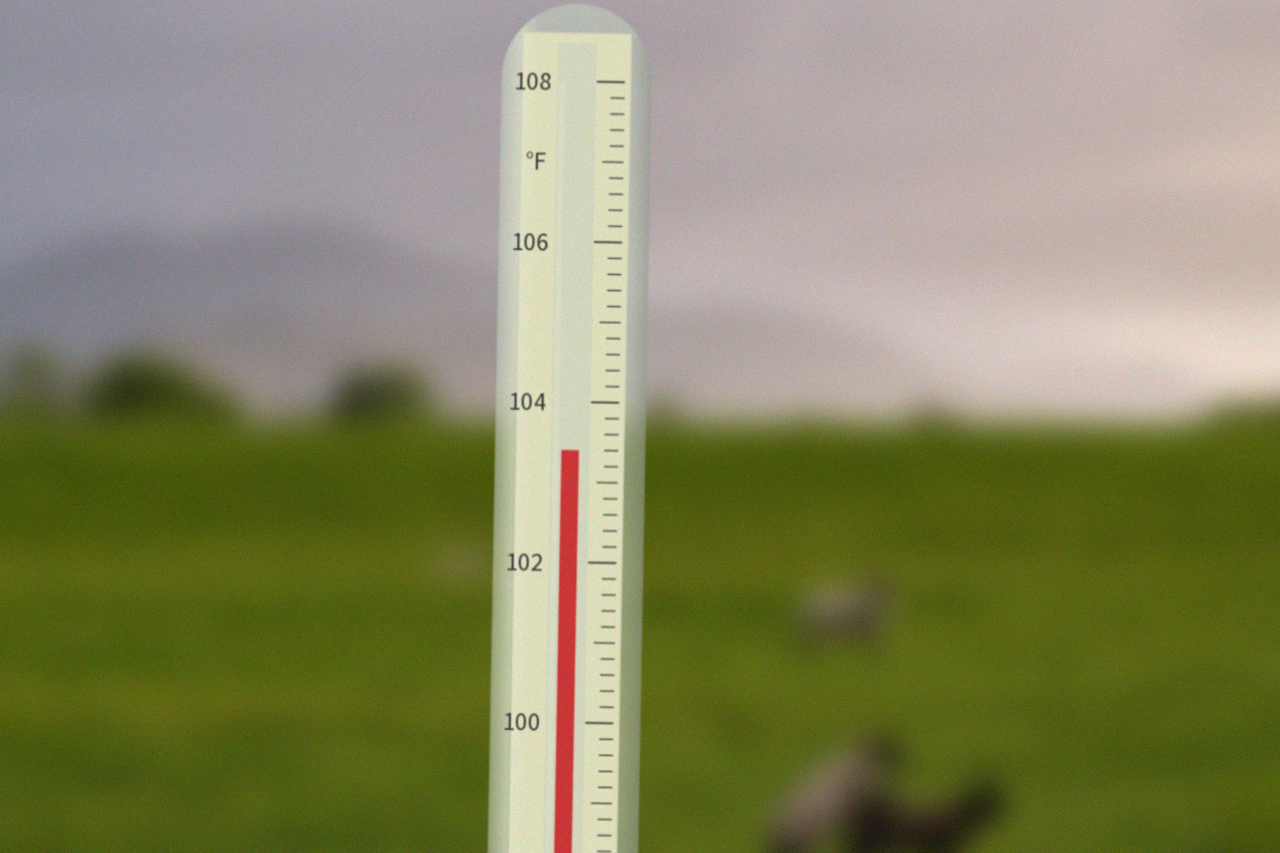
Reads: 103.4 (°F)
